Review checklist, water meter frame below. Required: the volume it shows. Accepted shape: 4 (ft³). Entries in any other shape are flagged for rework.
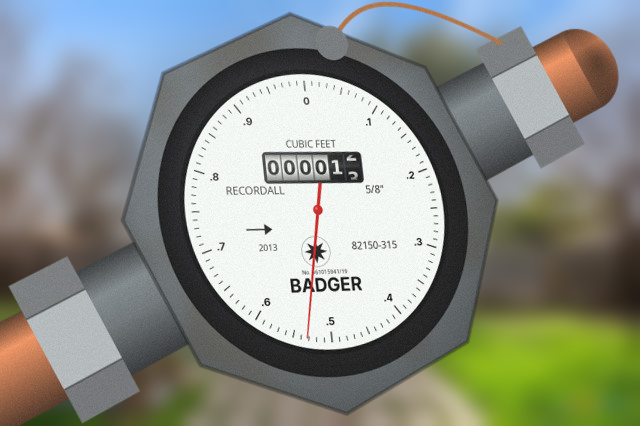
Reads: 12.53 (ft³)
